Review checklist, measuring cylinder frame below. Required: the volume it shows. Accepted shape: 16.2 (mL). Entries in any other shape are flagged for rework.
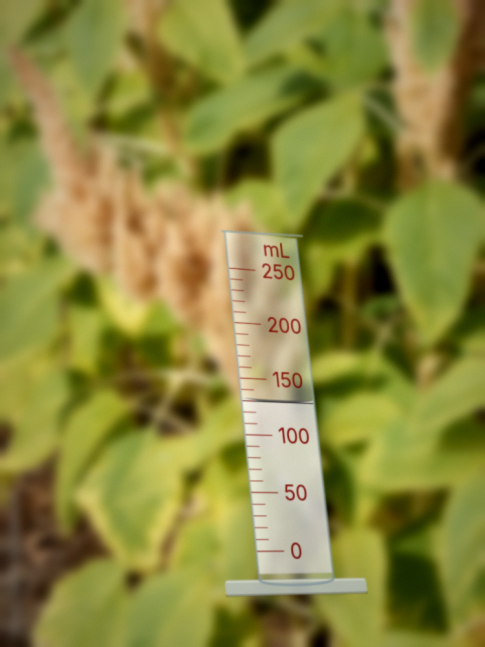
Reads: 130 (mL)
